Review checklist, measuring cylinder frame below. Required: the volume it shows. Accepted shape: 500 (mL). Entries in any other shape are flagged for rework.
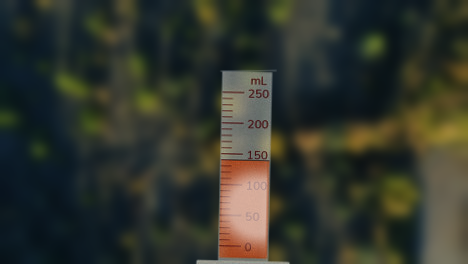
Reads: 140 (mL)
